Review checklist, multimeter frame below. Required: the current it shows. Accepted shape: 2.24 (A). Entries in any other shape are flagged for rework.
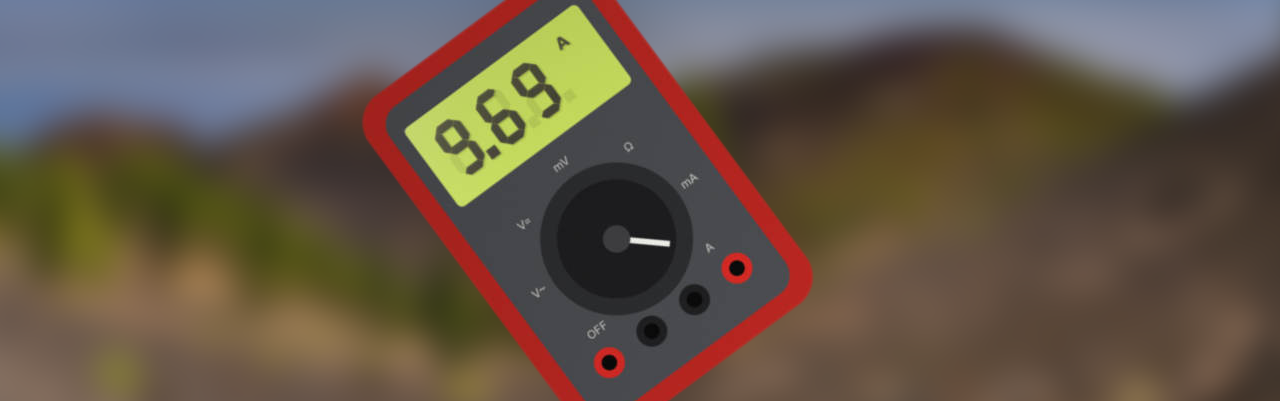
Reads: 9.69 (A)
